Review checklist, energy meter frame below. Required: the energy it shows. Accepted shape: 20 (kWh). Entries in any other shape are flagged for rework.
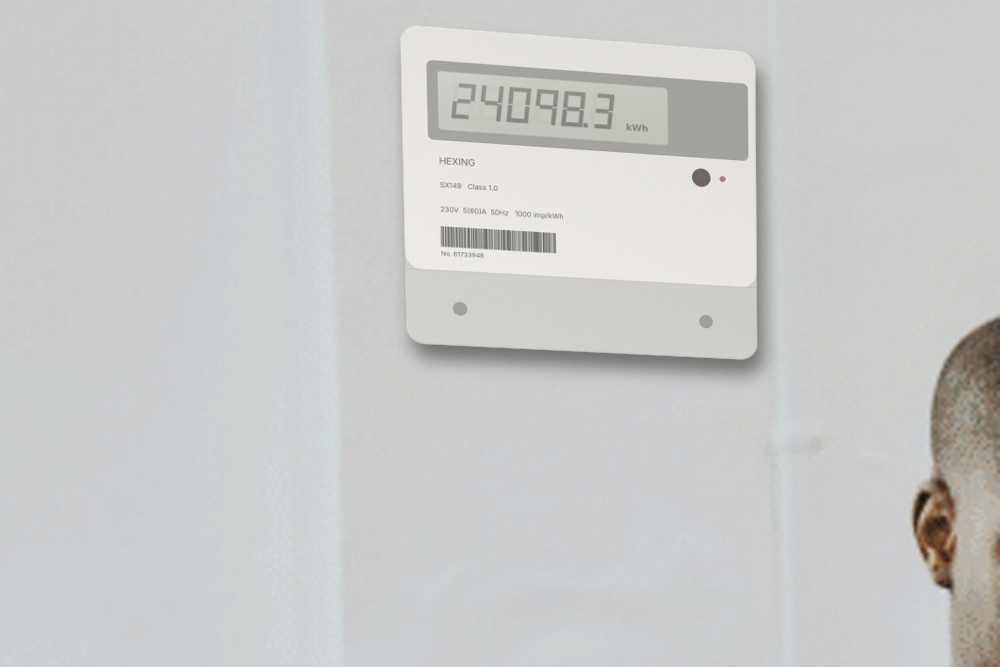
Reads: 24098.3 (kWh)
